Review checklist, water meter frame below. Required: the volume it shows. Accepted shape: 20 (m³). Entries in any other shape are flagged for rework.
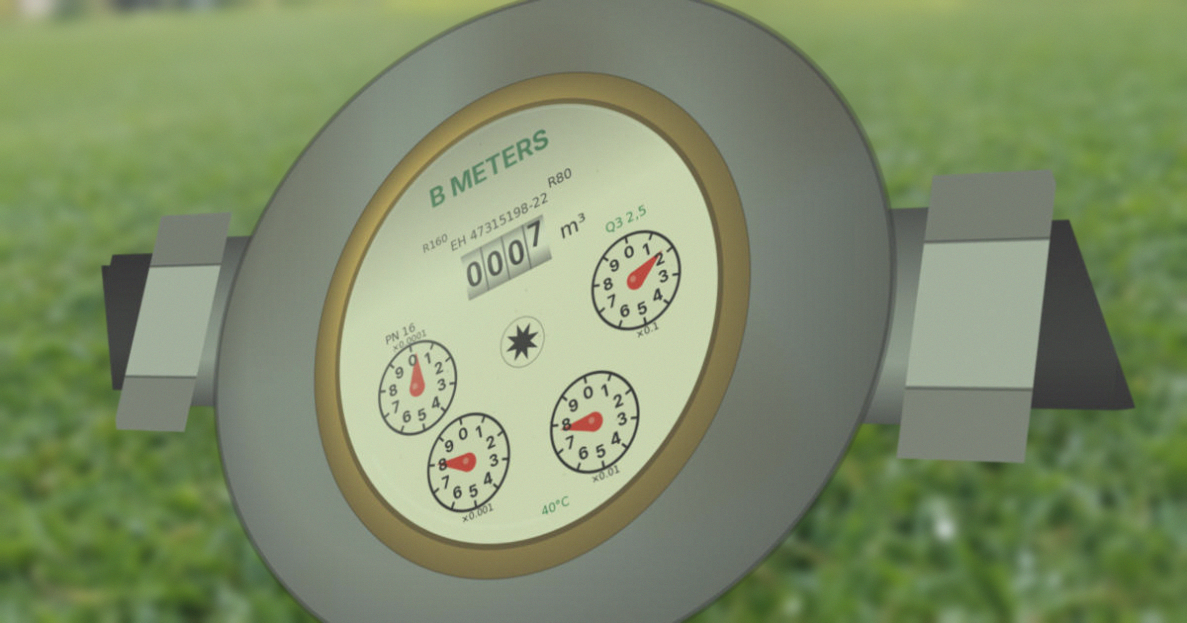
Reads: 7.1780 (m³)
